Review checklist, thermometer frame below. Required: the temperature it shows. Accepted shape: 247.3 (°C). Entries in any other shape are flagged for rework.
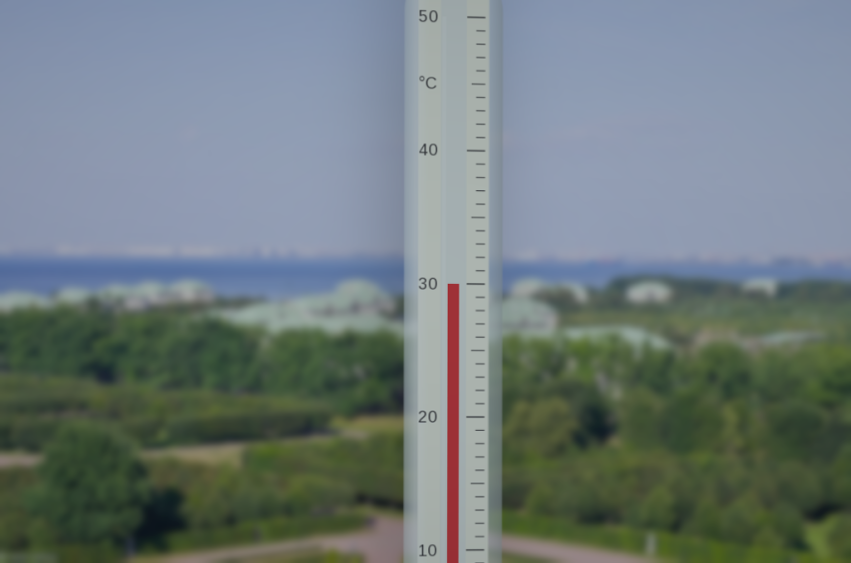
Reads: 30 (°C)
